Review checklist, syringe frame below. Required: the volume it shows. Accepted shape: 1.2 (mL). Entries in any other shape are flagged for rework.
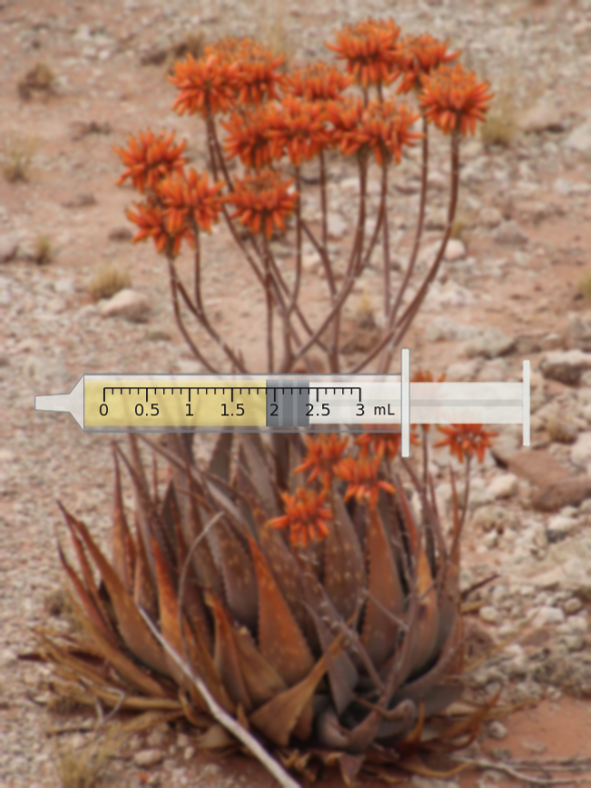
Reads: 1.9 (mL)
